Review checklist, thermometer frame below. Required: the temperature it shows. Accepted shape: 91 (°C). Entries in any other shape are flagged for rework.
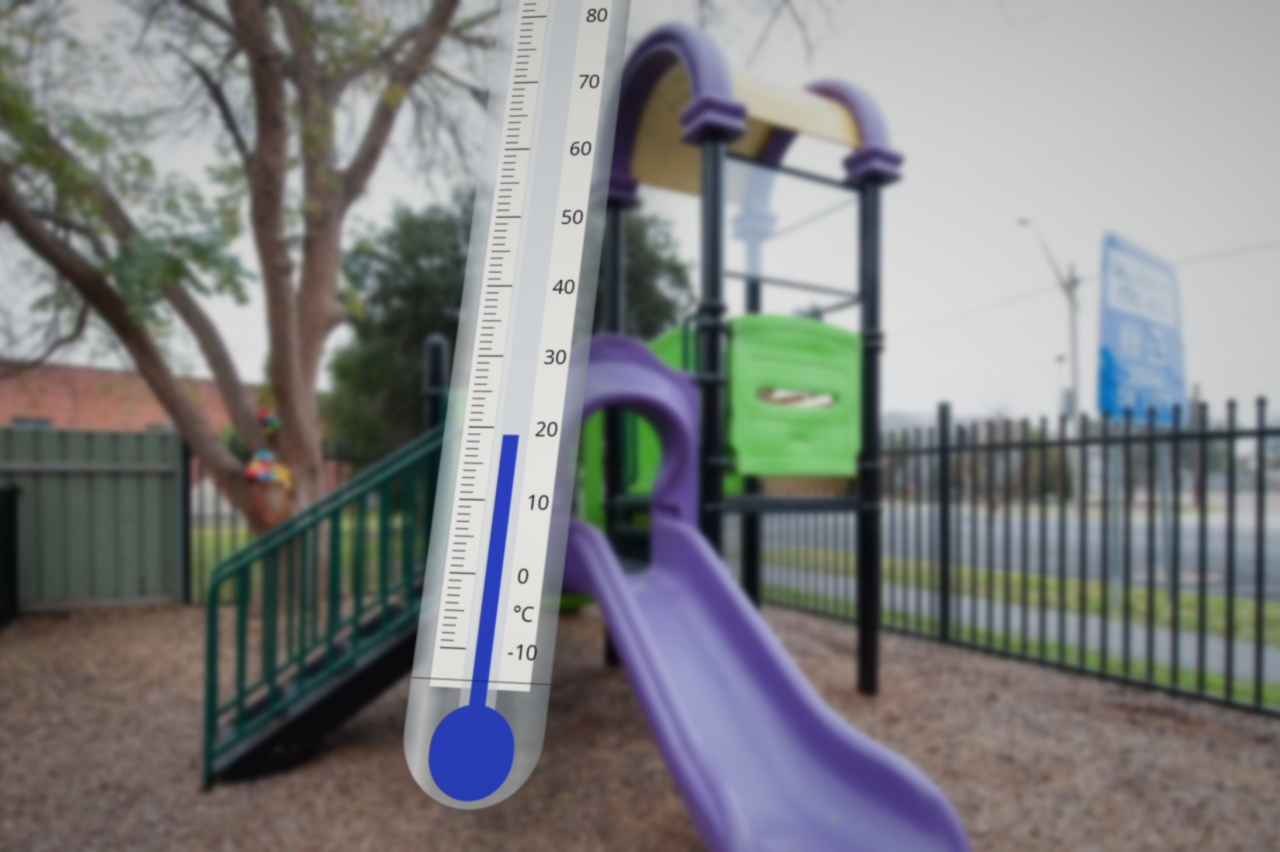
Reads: 19 (°C)
